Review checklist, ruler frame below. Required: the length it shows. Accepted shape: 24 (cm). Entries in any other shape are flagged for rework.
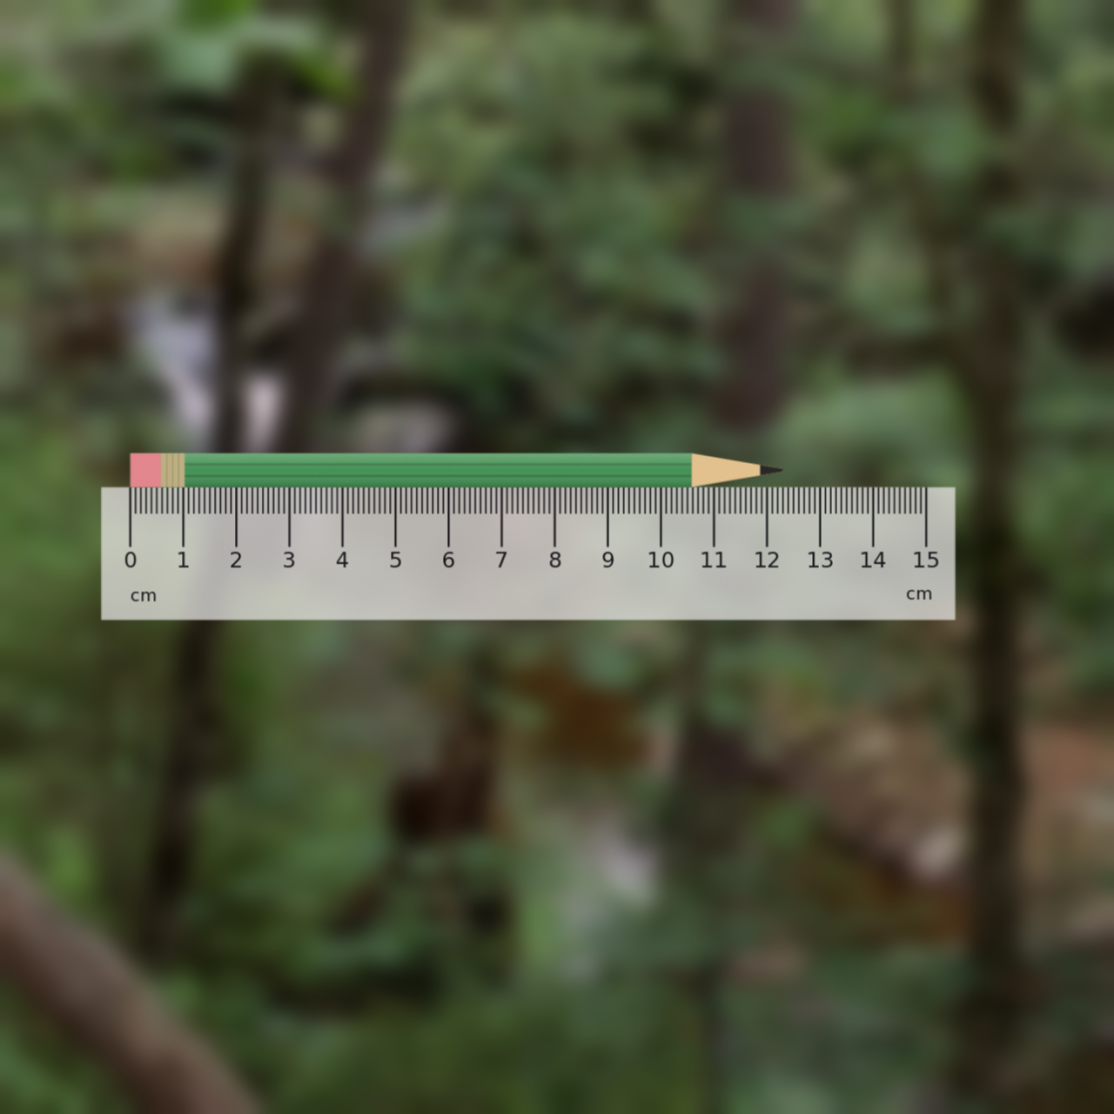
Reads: 12.3 (cm)
